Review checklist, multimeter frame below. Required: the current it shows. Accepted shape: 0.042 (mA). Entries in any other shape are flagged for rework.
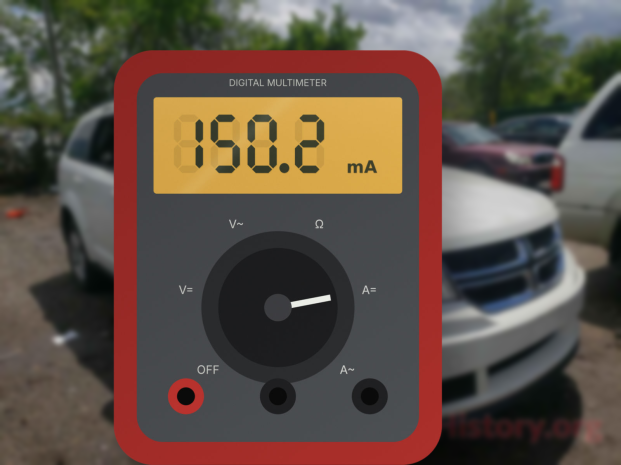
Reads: 150.2 (mA)
